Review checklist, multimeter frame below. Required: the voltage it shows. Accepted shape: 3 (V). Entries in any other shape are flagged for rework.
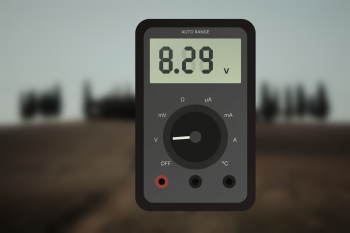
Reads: 8.29 (V)
